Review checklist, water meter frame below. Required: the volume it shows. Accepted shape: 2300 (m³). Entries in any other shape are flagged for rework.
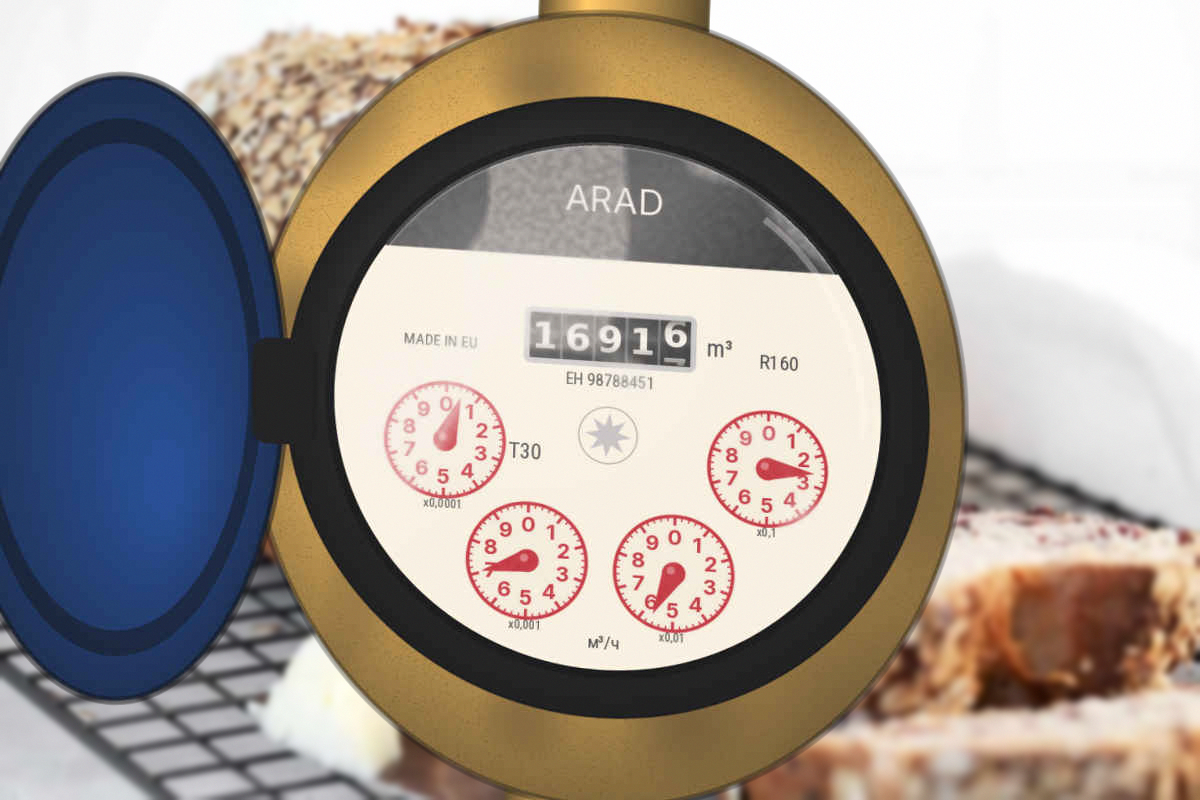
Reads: 16916.2570 (m³)
